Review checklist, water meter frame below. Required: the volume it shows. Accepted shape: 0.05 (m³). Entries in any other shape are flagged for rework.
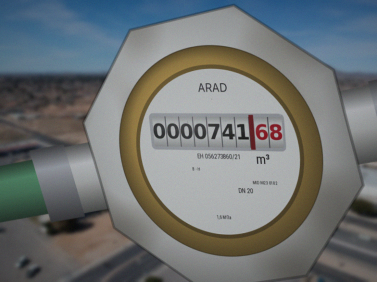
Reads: 741.68 (m³)
